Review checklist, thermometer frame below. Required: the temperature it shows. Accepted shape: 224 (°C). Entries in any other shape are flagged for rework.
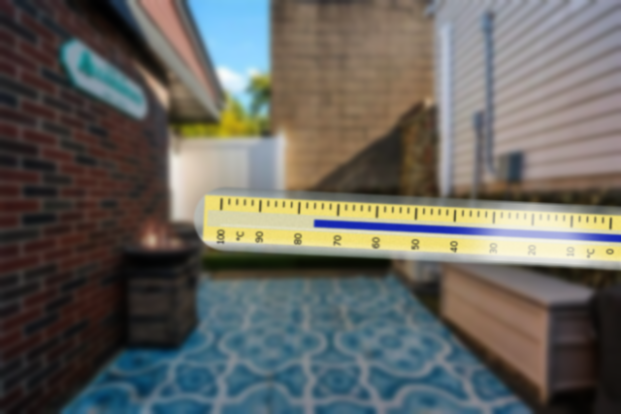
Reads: 76 (°C)
